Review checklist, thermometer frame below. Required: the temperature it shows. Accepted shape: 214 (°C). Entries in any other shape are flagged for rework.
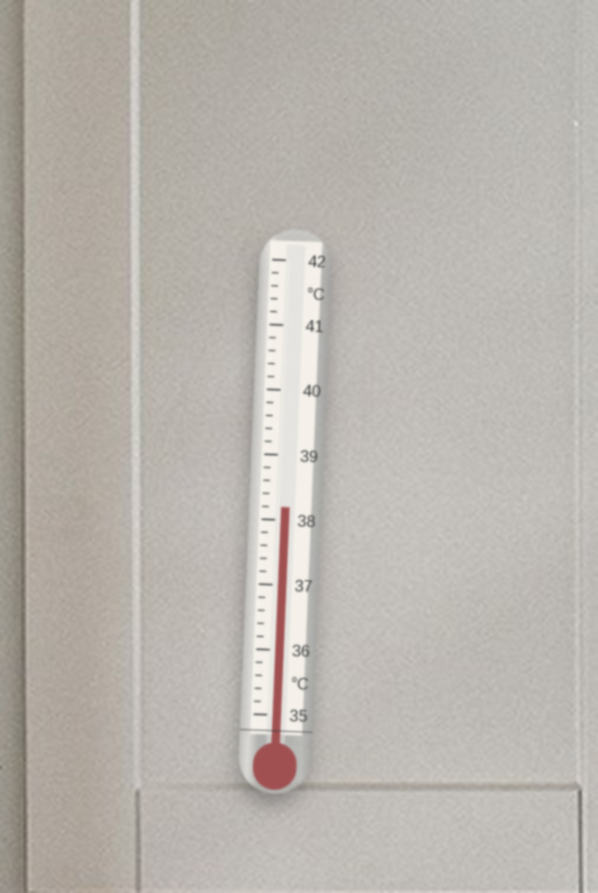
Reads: 38.2 (°C)
